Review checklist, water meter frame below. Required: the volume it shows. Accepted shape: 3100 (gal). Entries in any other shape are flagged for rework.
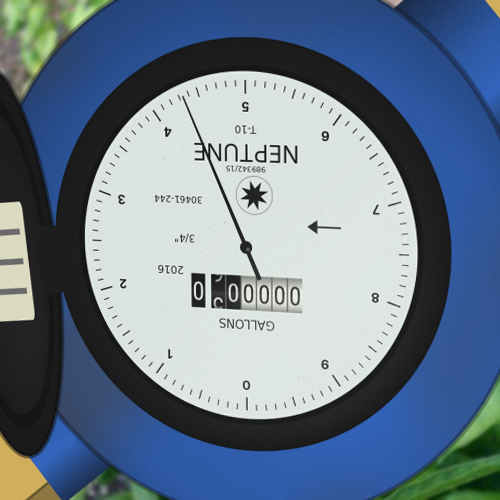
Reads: 54.3 (gal)
